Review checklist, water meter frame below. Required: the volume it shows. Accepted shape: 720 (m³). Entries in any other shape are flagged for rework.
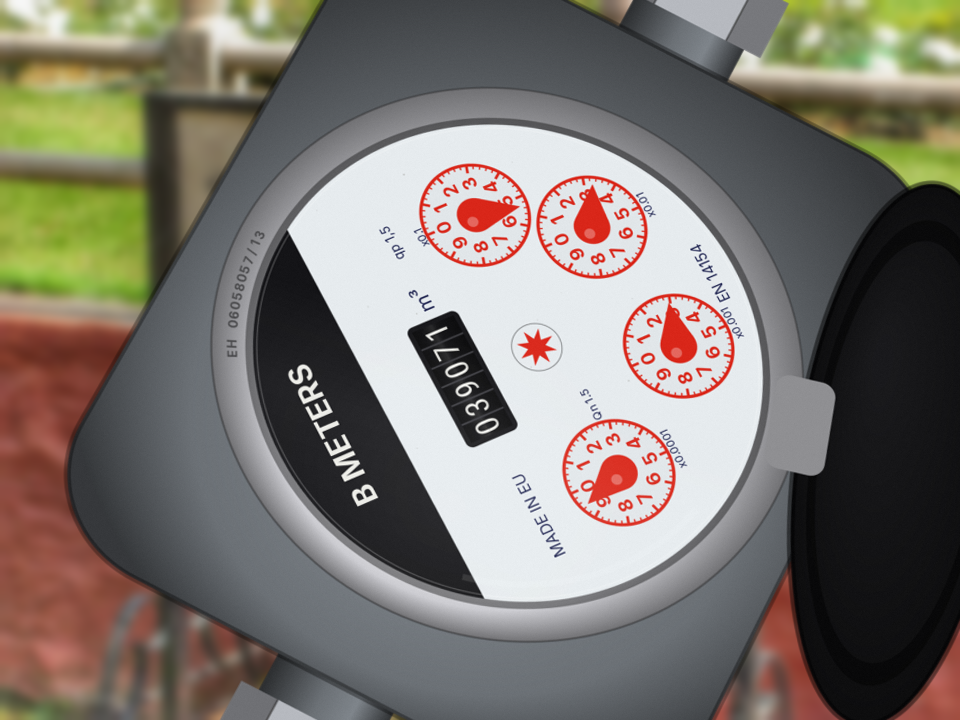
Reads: 39071.5329 (m³)
